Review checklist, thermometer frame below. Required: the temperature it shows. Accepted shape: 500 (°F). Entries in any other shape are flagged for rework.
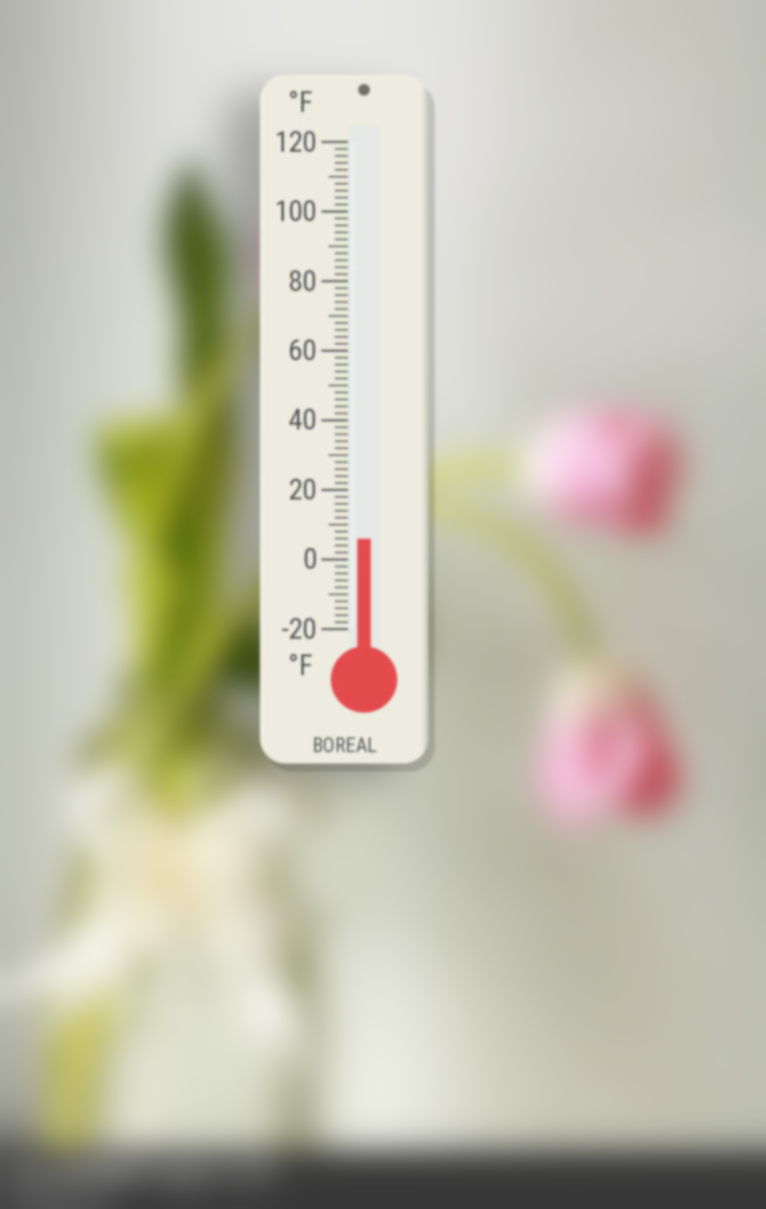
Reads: 6 (°F)
